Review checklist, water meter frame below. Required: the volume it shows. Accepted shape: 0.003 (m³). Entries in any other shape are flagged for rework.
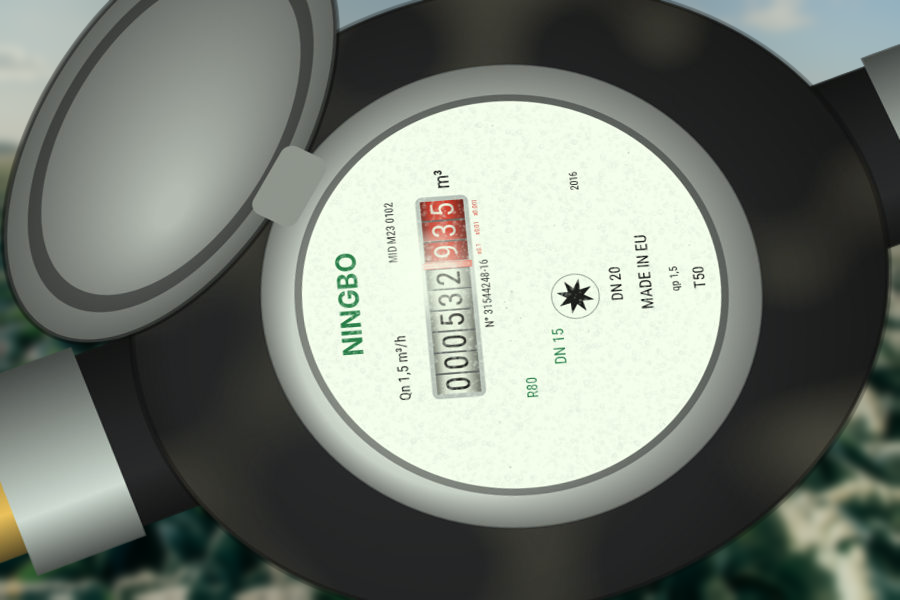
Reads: 532.935 (m³)
